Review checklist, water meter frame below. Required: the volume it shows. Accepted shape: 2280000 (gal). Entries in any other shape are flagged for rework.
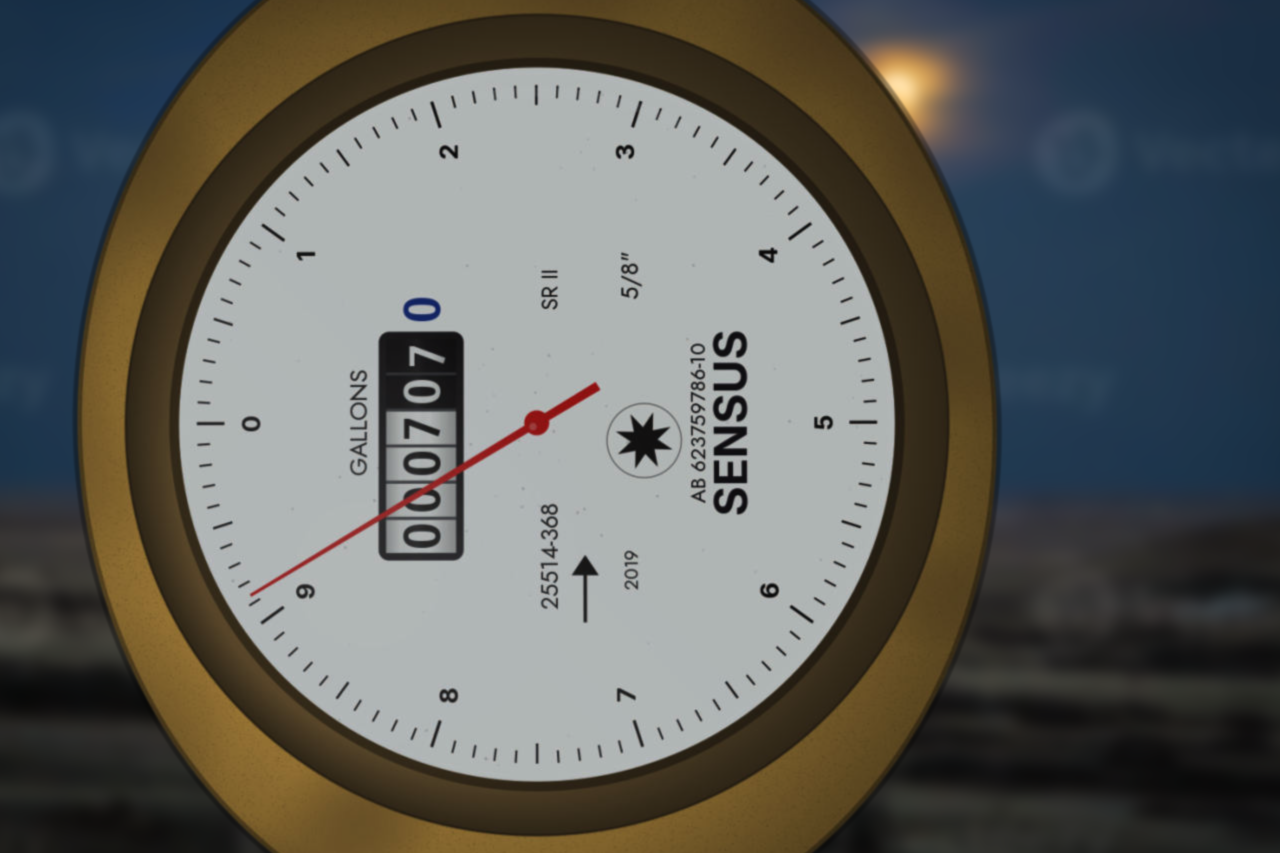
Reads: 7069.1 (gal)
